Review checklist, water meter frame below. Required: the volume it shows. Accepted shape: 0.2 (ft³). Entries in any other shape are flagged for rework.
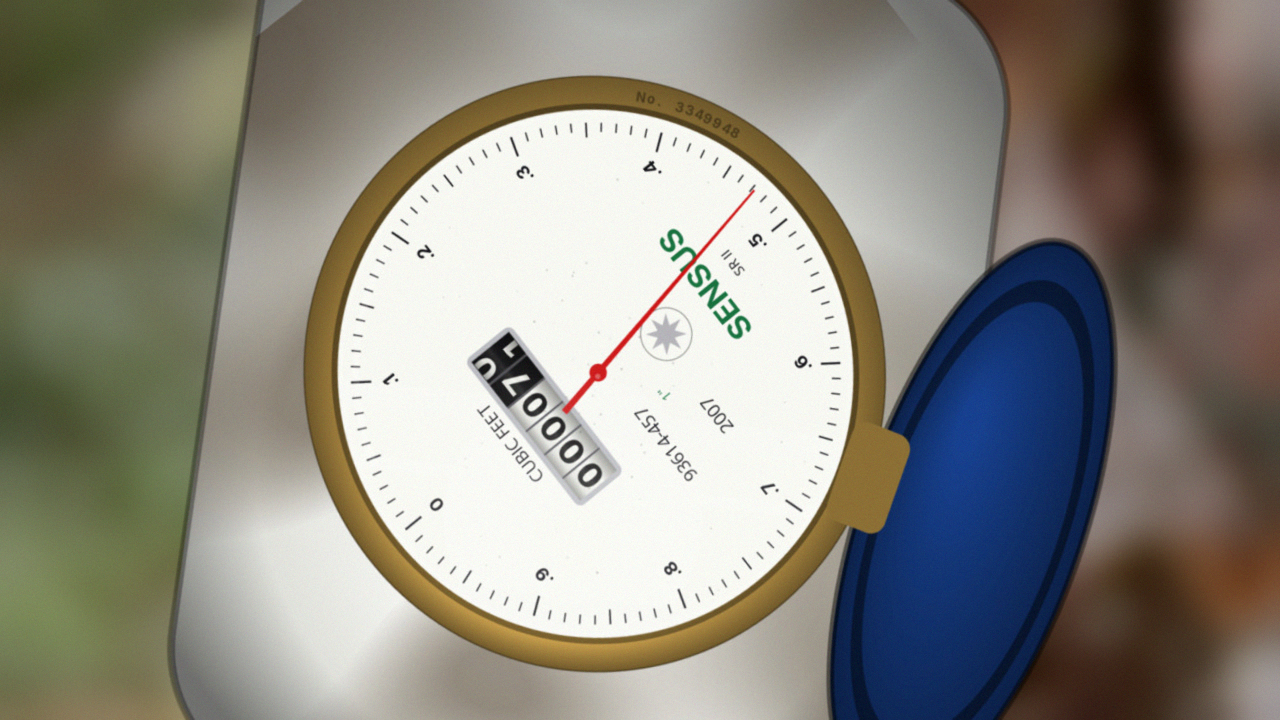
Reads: 70.47 (ft³)
